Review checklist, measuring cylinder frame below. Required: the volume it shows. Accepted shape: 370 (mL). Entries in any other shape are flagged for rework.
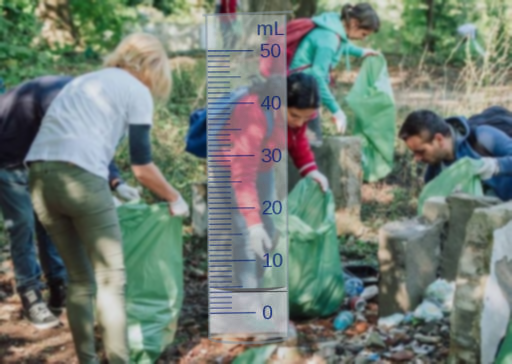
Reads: 4 (mL)
